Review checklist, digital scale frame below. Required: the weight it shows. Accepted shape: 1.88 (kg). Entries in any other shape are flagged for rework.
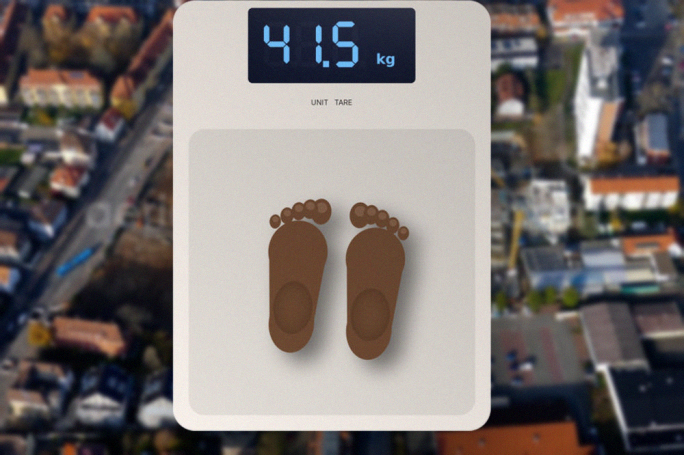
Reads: 41.5 (kg)
